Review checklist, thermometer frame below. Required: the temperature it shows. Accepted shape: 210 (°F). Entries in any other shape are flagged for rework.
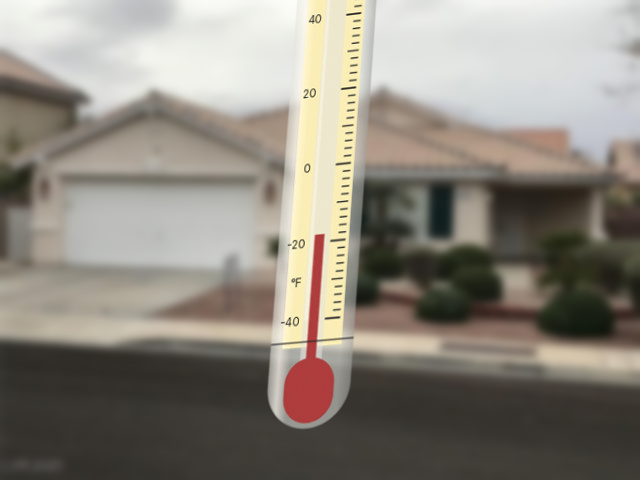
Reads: -18 (°F)
